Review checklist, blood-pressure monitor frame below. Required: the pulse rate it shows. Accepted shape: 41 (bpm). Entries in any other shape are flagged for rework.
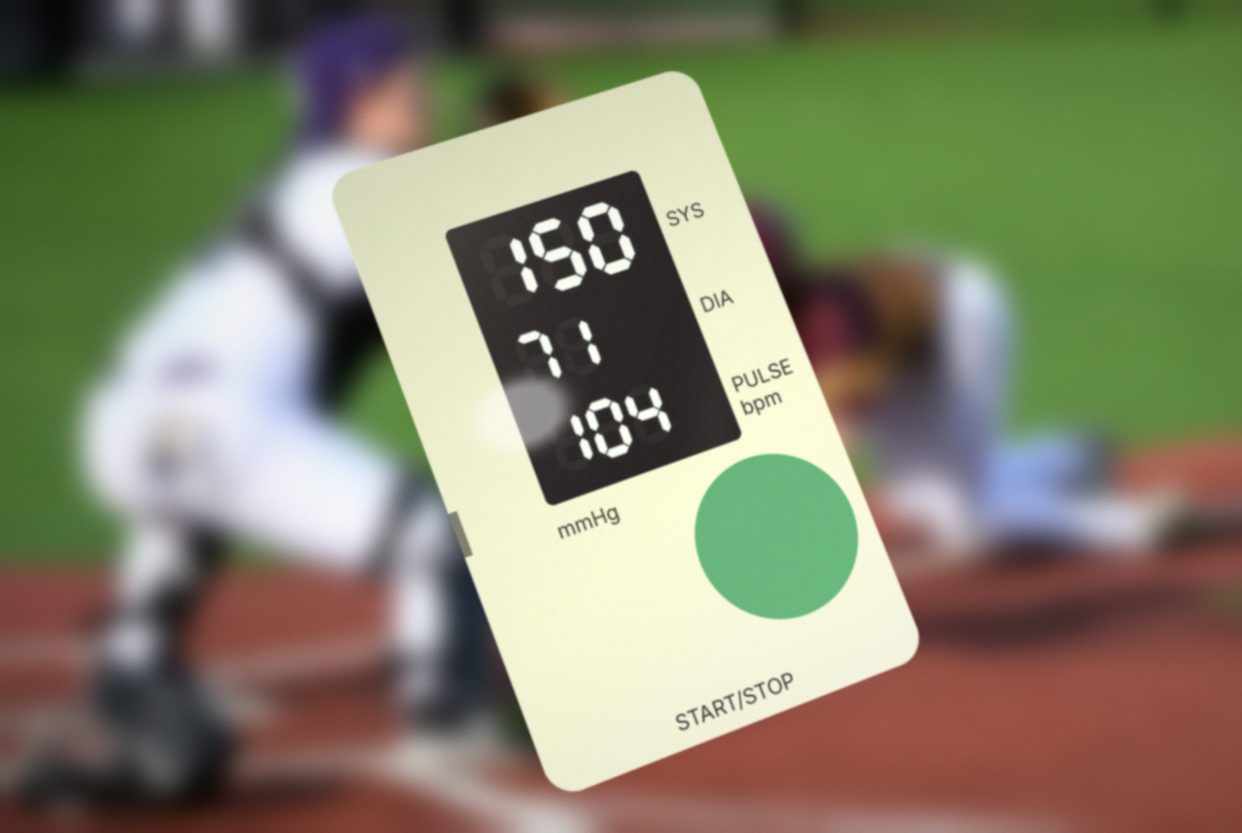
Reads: 104 (bpm)
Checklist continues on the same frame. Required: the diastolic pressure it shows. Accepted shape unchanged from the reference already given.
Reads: 71 (mmHg)
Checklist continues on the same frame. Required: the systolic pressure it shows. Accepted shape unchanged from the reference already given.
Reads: 150 (mmHg)
